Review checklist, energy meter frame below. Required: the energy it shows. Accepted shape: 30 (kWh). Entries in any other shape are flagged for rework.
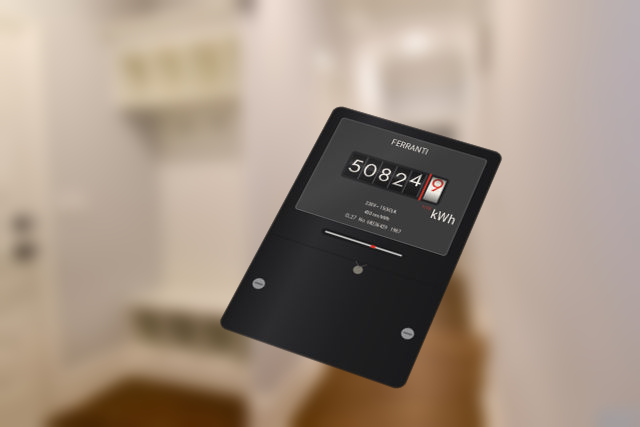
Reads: 50824.9 (kWh)
